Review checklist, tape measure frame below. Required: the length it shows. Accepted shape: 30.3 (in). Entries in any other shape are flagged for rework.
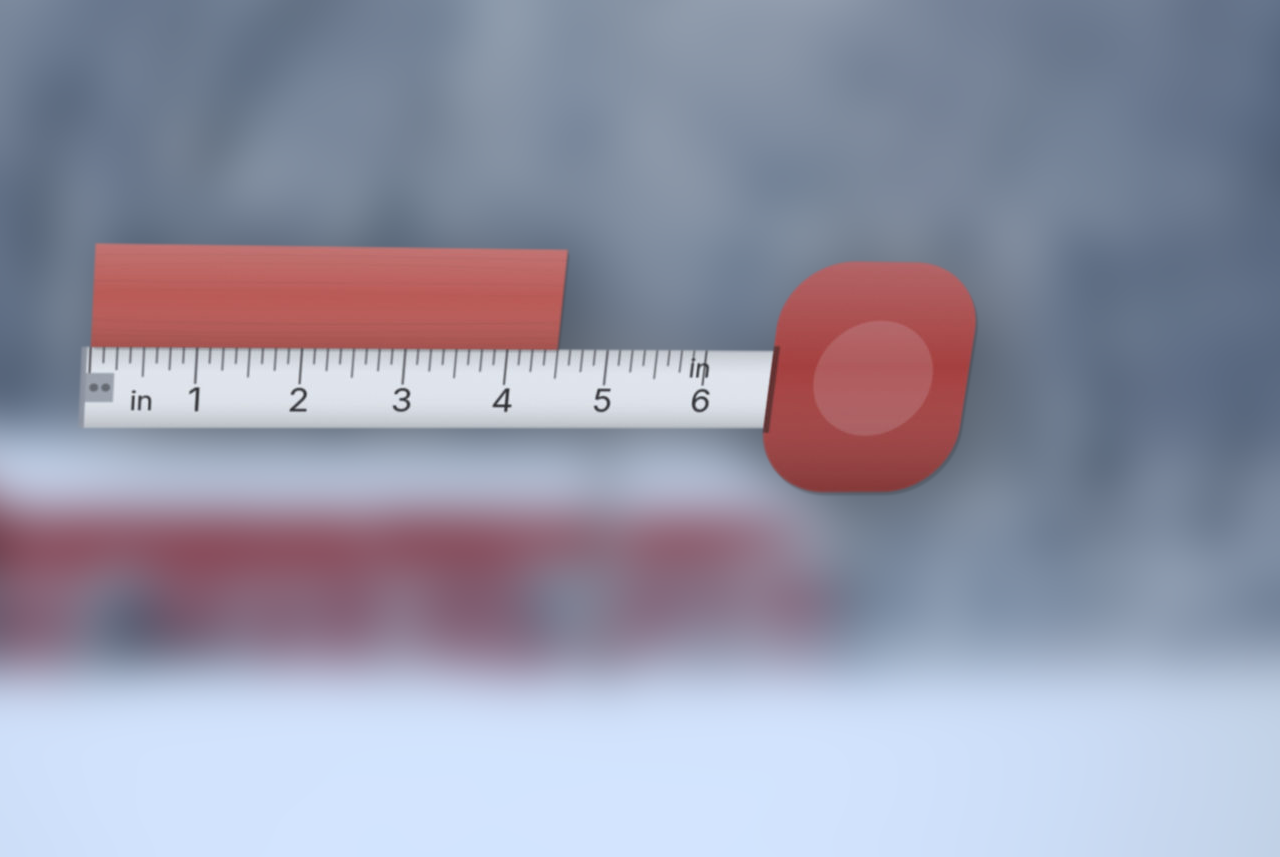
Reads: 4.5 (in)
